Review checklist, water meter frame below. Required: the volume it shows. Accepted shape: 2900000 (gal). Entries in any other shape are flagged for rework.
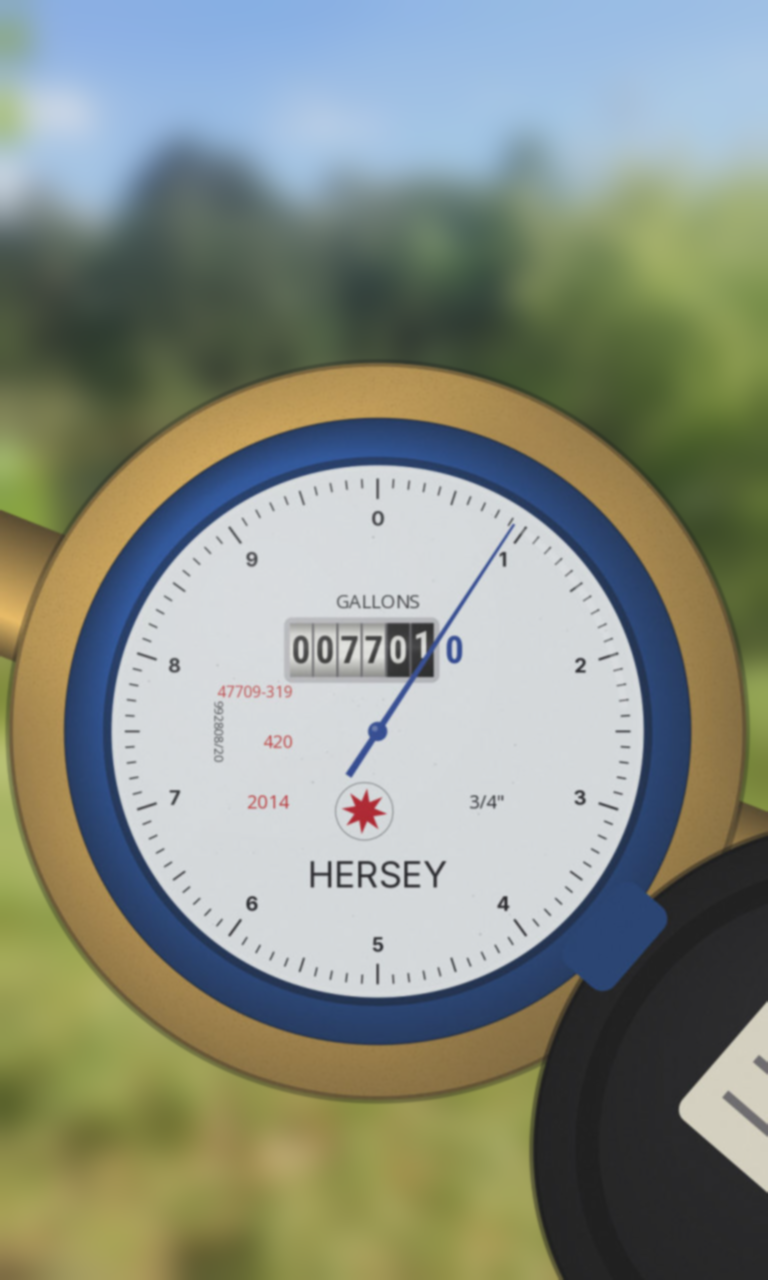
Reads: 77010.9 (gal)
